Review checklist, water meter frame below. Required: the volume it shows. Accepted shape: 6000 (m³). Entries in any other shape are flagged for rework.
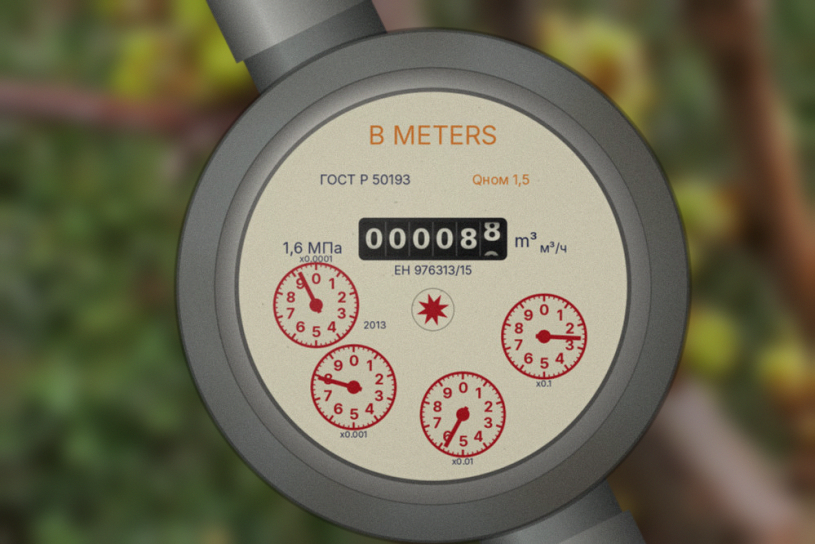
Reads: 88.2579 (m³)
